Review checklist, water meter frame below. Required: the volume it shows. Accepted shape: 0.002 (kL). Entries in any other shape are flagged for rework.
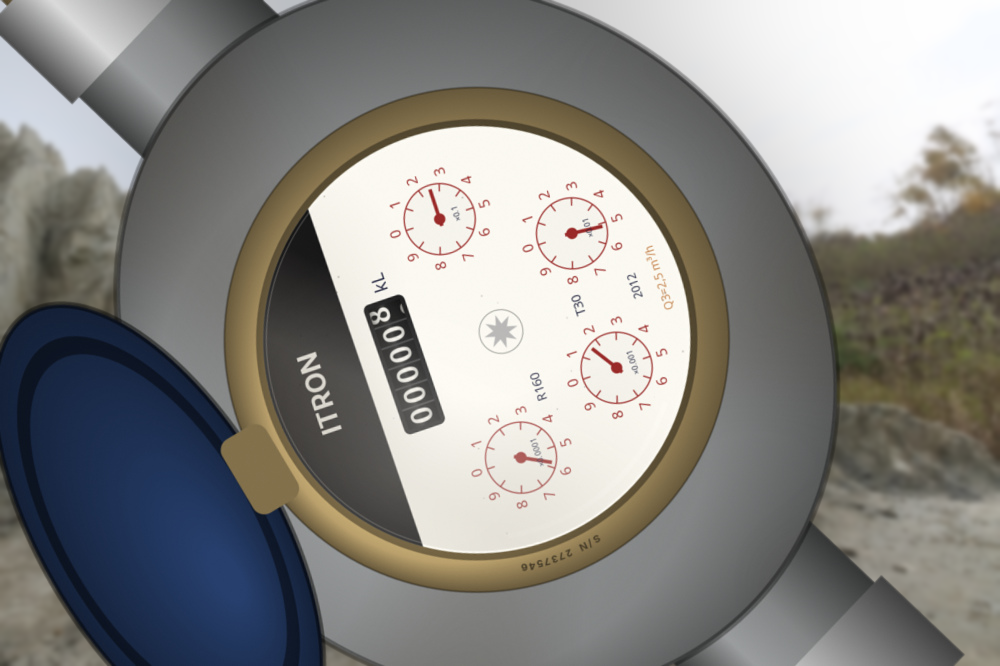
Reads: 8.2515 (kL)
